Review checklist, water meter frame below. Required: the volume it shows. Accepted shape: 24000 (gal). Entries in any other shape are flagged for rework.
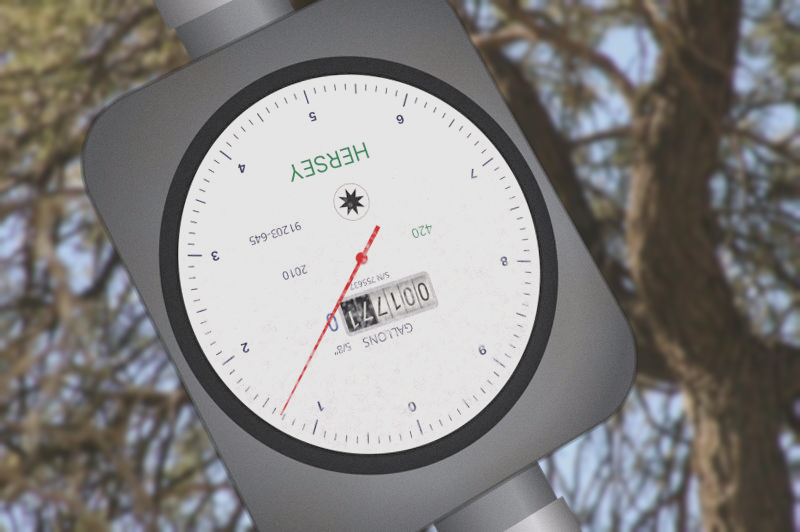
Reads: 17711.3 (gal)
